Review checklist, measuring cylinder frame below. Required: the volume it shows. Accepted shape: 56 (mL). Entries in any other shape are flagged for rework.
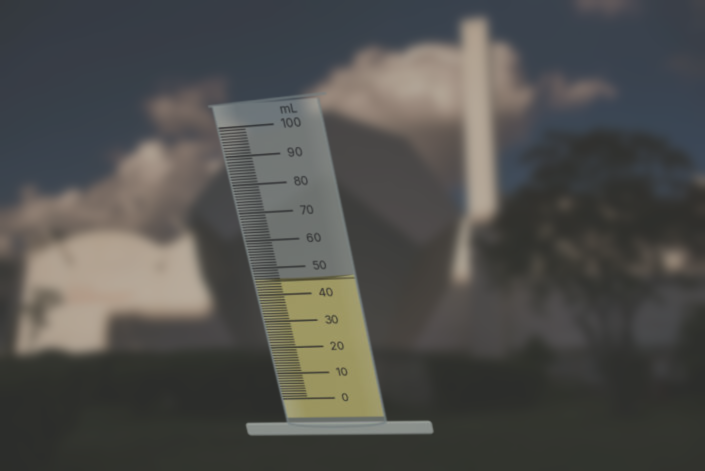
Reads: 45 (mL)
